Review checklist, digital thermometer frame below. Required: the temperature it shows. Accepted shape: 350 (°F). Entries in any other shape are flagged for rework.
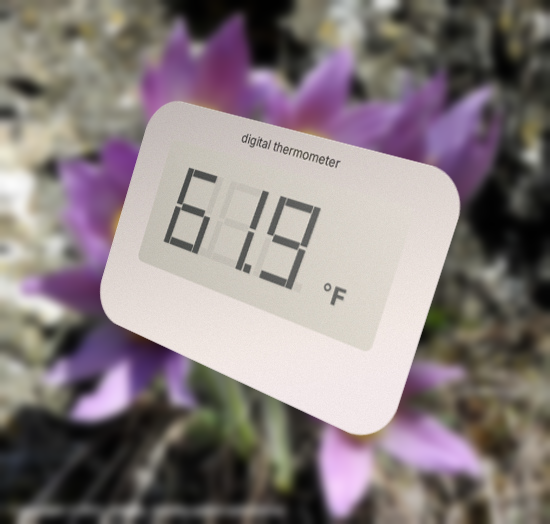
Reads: 61.9 (°F)
